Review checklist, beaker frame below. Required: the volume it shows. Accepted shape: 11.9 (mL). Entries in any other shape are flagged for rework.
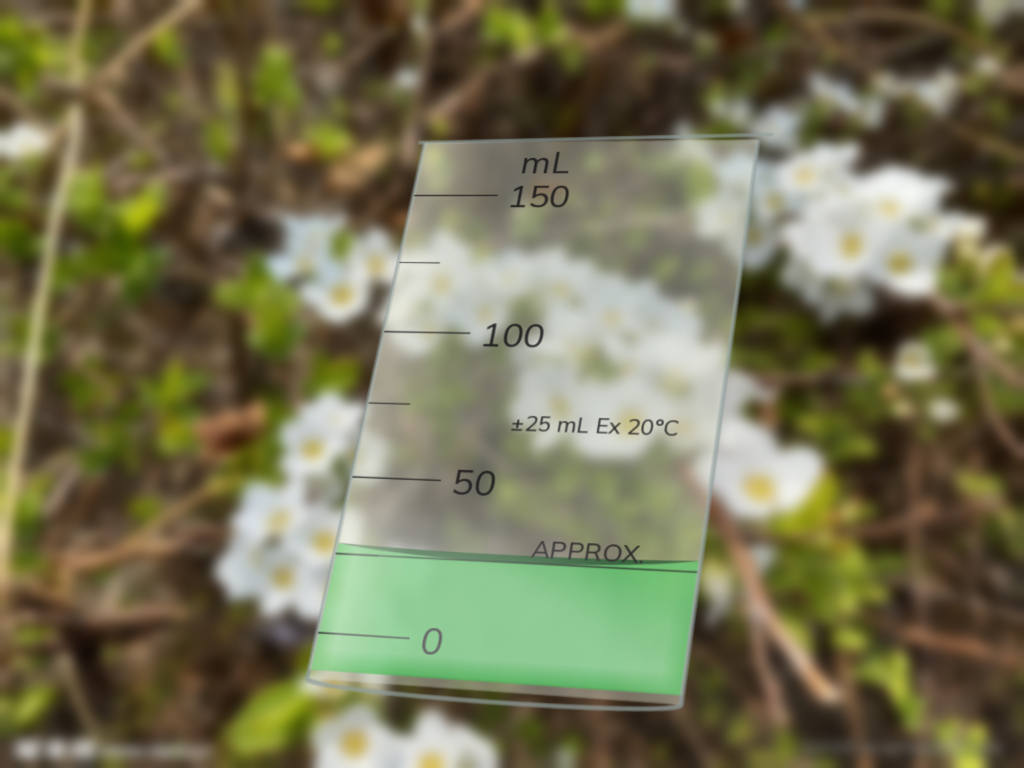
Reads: 25 (mL)
